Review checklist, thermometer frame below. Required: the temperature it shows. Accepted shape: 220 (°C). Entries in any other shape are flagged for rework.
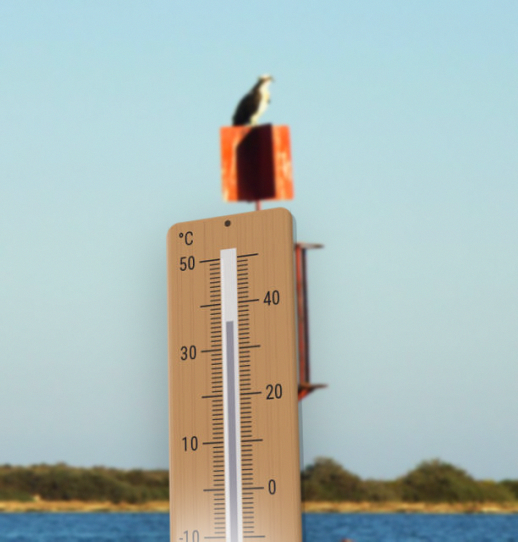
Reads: 36 (°C)
